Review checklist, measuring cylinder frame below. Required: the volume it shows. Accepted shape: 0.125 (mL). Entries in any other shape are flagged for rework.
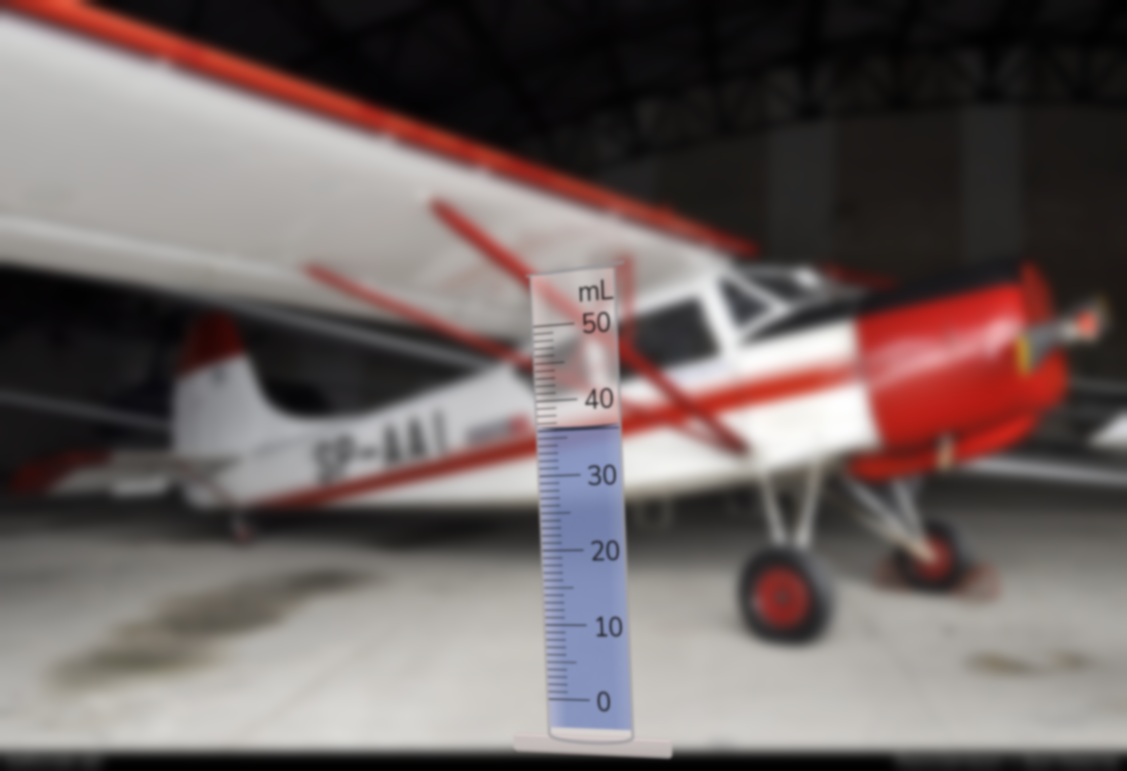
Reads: 36 (mL)
